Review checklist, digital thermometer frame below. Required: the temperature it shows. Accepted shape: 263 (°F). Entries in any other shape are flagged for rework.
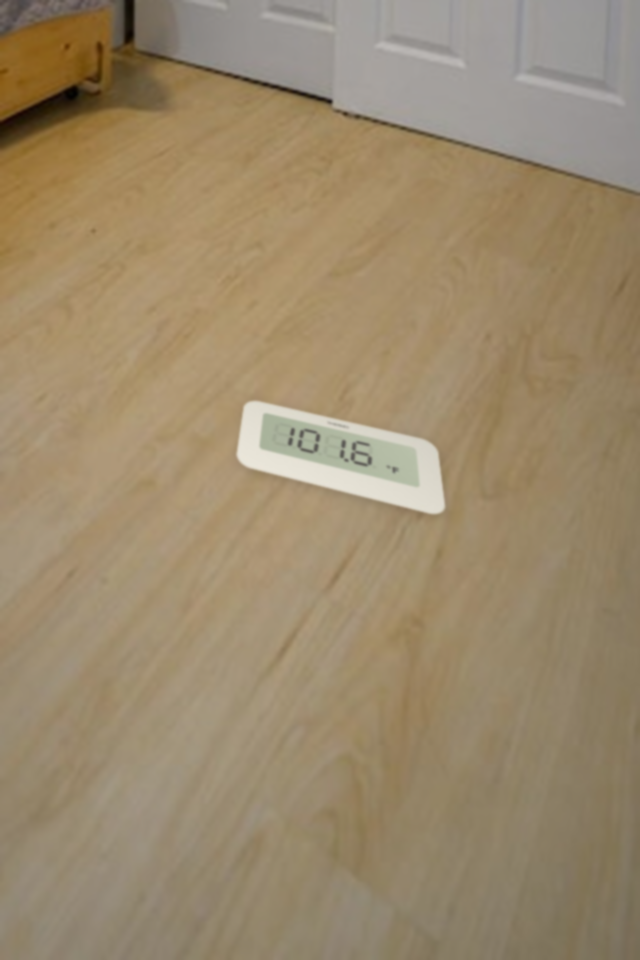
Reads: 101.6 (°F)
